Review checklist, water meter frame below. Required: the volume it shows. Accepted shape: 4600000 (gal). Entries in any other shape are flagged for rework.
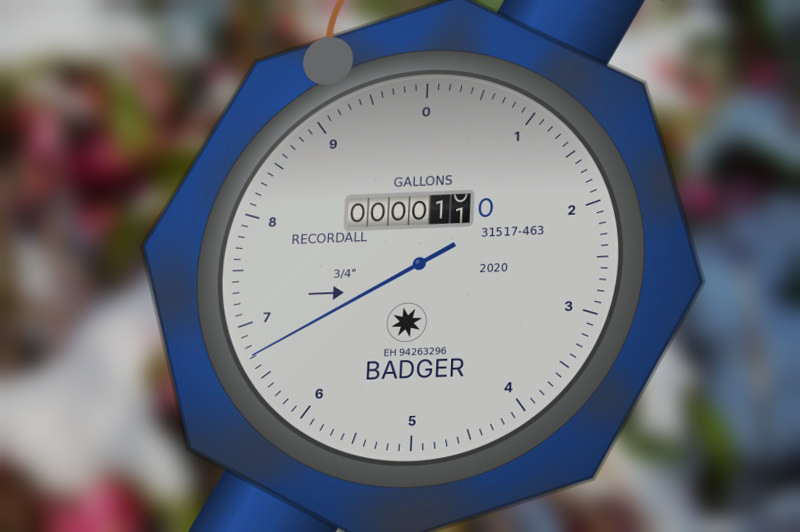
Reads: 106.7 (gal)
